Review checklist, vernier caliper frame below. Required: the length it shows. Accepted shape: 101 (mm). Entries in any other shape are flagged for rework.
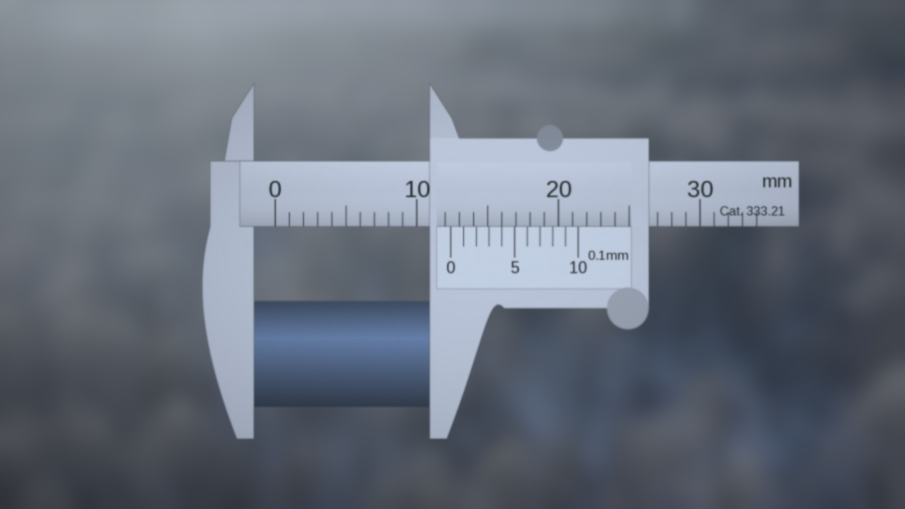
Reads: 12.4 (mm)
